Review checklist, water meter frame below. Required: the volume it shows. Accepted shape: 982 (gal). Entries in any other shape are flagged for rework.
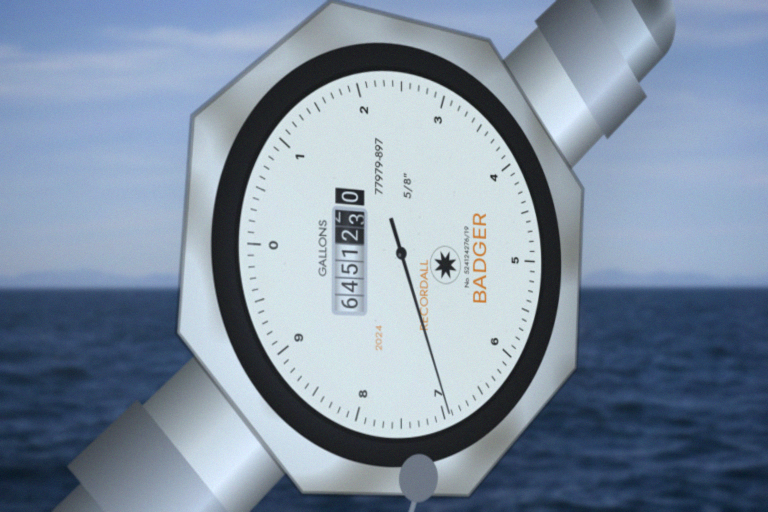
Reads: 6451226.9 (gal)
